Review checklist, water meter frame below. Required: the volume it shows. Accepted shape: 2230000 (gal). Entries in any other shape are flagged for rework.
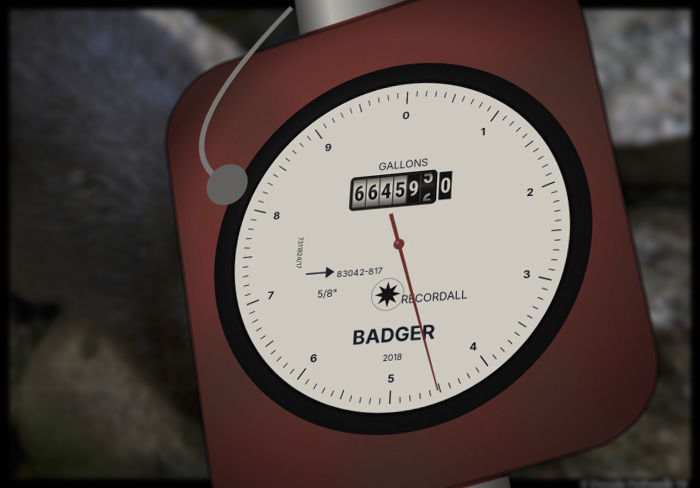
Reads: 6645954.5 (gal)
